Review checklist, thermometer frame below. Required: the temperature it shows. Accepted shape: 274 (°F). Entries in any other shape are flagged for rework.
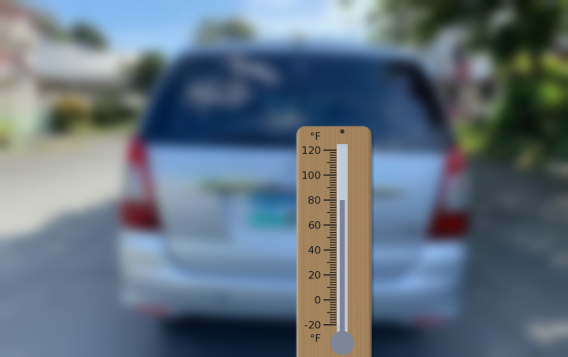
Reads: 80 (°F)
